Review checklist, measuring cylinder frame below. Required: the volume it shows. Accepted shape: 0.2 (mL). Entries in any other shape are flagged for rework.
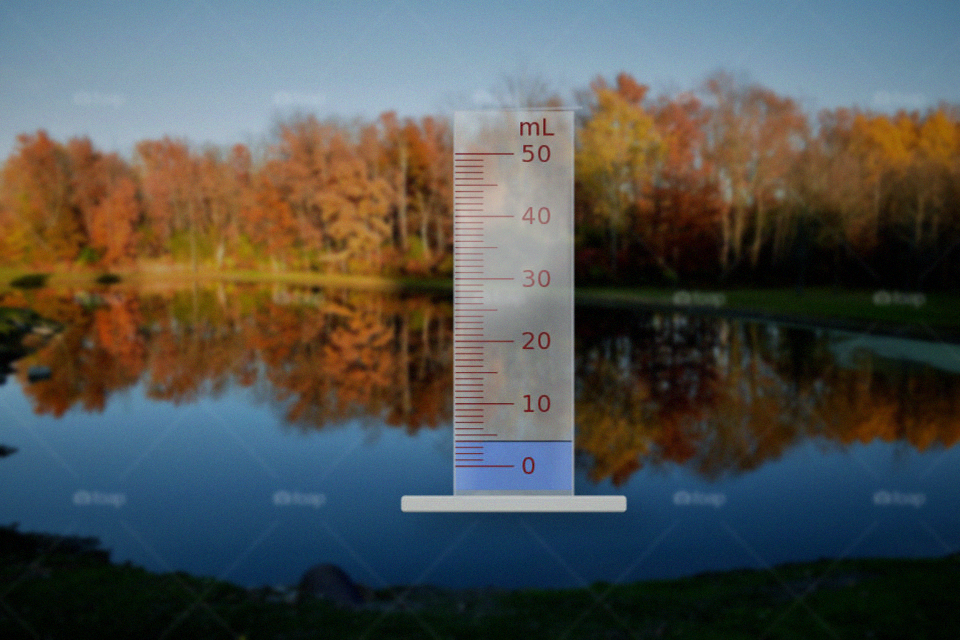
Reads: 4 (mL)
